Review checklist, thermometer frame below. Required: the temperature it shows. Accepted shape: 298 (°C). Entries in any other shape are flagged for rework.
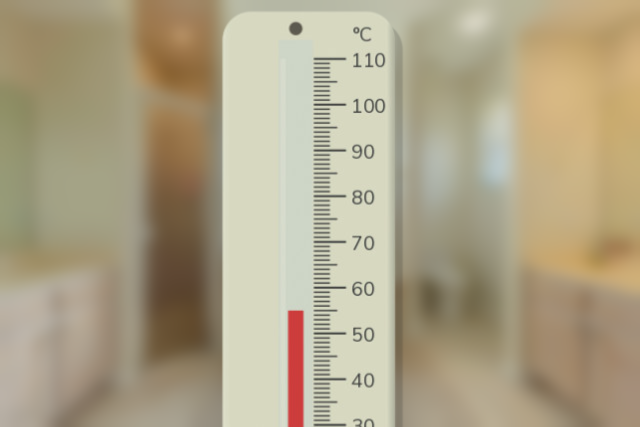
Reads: 55 (°C)
